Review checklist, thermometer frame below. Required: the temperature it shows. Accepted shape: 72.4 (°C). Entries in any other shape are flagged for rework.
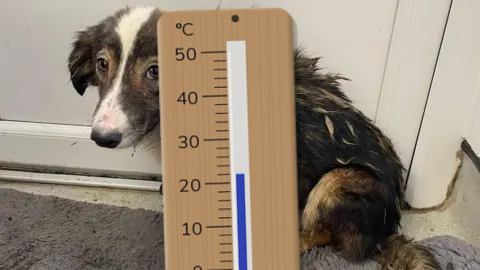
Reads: 22 (°C)
